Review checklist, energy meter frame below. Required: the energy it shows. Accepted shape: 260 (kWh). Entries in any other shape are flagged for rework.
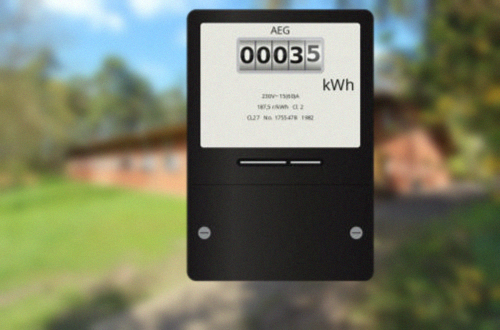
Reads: 35 (kWh)
